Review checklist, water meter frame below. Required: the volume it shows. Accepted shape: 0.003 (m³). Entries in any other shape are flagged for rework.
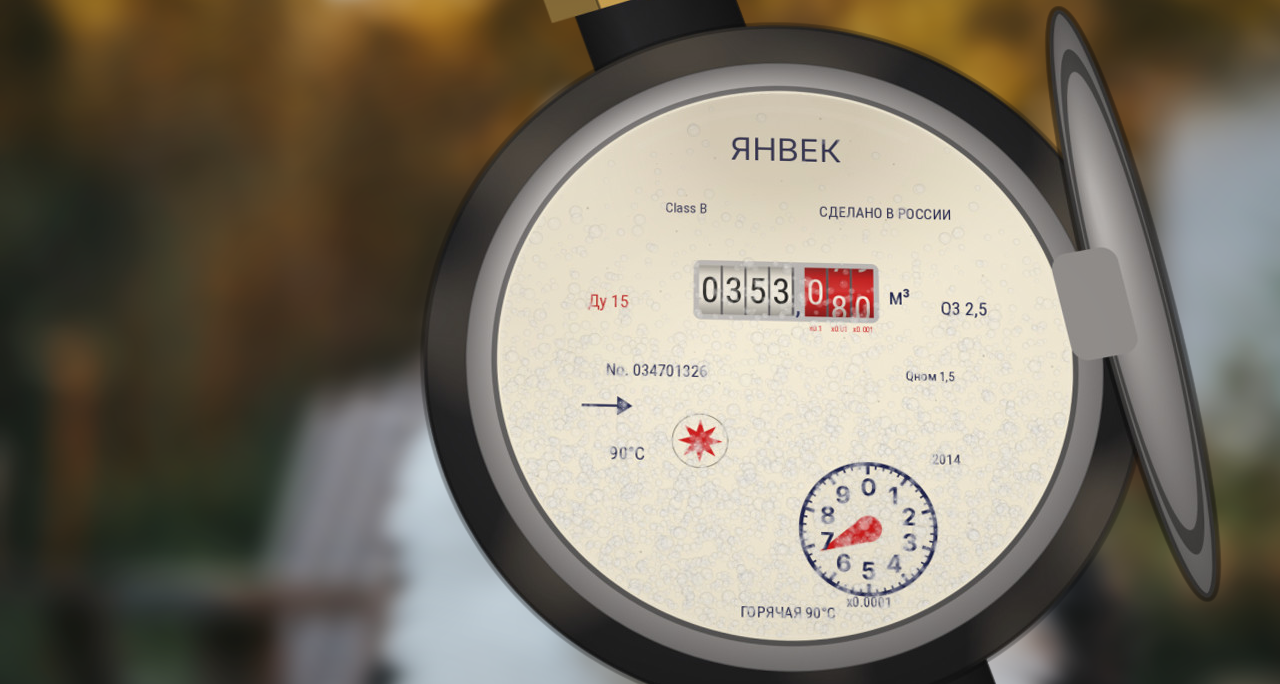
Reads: 353.0796 (m³)
